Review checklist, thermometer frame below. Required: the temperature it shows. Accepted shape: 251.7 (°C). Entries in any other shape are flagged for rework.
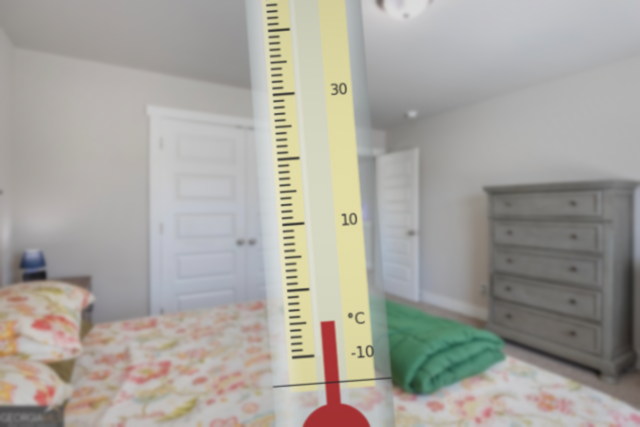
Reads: -5 (°C)
